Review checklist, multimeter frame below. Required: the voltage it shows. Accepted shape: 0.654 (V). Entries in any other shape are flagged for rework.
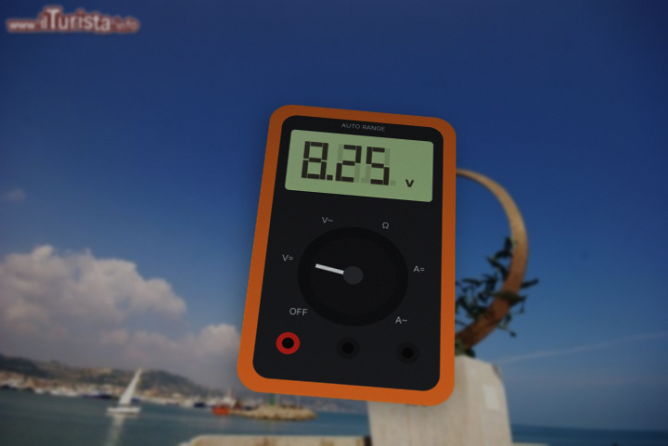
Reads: 8.25 (V)
